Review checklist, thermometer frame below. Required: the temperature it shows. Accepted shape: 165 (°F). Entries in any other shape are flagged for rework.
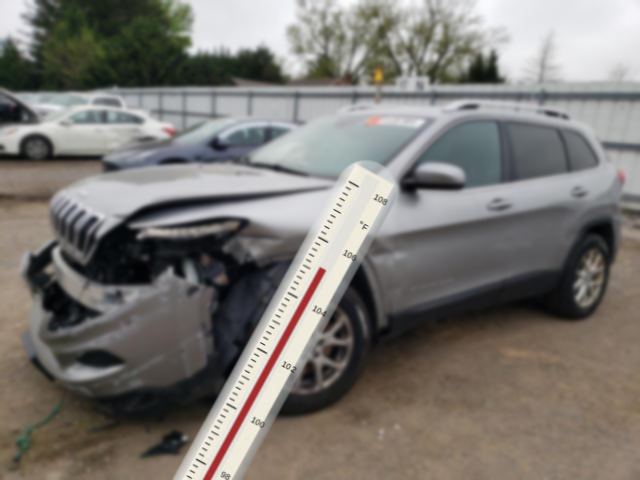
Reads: 105.2 (°F)
